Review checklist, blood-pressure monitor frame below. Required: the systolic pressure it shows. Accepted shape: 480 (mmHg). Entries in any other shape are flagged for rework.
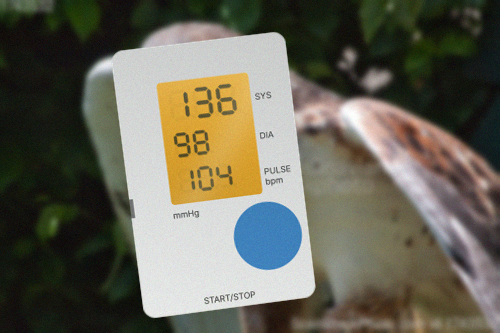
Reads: 136 (mmHg)
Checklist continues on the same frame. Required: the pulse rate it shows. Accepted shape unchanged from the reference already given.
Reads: 104 (bpm)
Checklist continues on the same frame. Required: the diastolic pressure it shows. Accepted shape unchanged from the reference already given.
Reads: 98 (mmHg)
